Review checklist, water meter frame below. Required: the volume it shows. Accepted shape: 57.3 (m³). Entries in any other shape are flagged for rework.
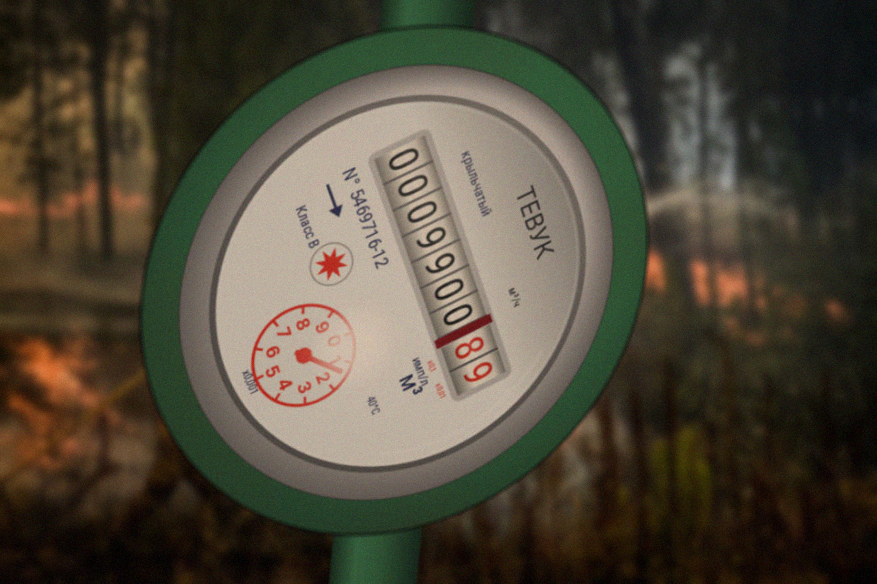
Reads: 9900.891 (m³)
